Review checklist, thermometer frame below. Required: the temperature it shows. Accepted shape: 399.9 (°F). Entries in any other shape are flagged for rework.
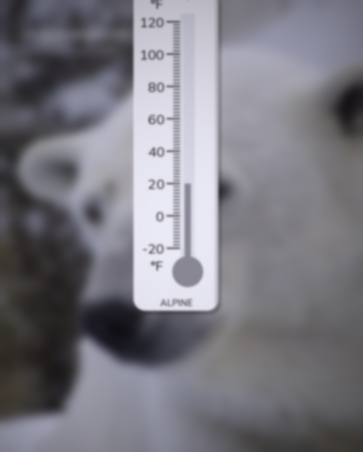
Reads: 20 (°F)
